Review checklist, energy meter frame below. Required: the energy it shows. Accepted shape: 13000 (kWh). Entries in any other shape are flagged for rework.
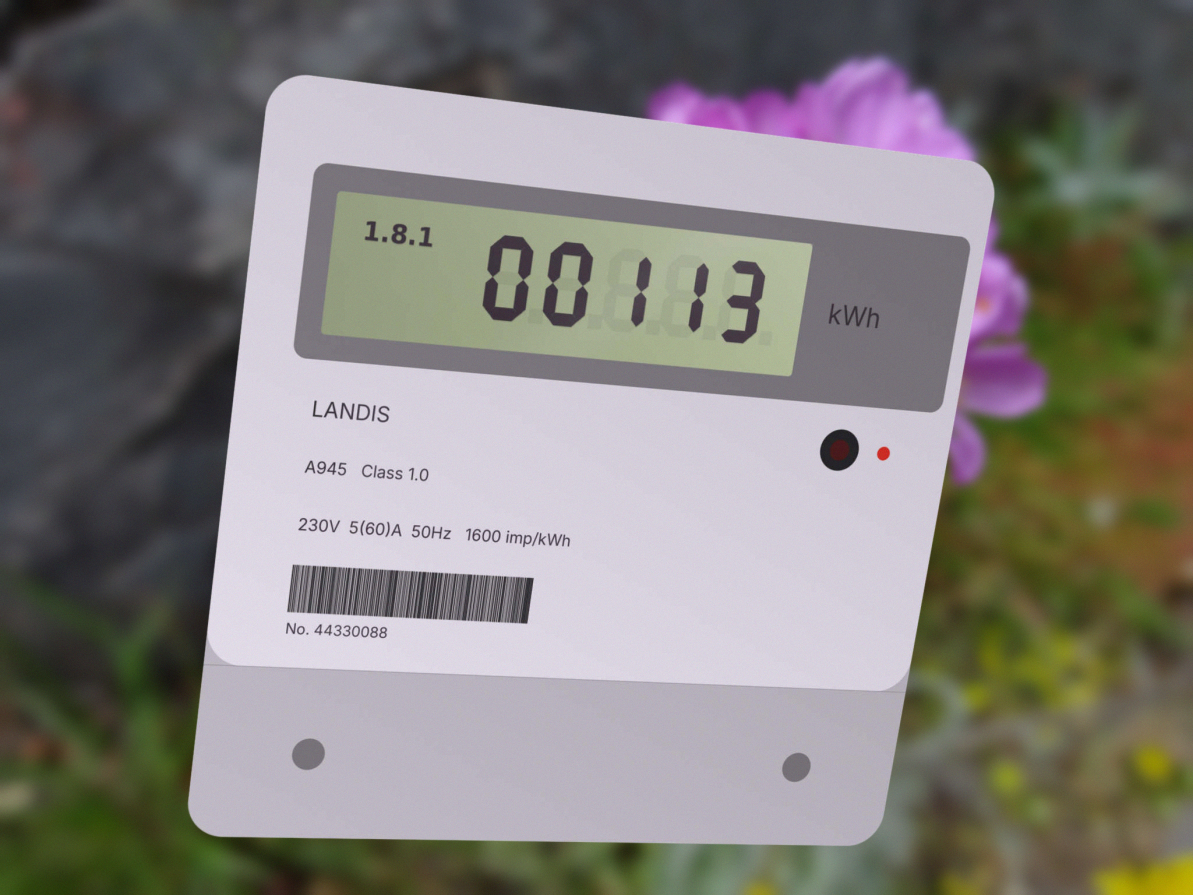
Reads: 113 (kWh)
